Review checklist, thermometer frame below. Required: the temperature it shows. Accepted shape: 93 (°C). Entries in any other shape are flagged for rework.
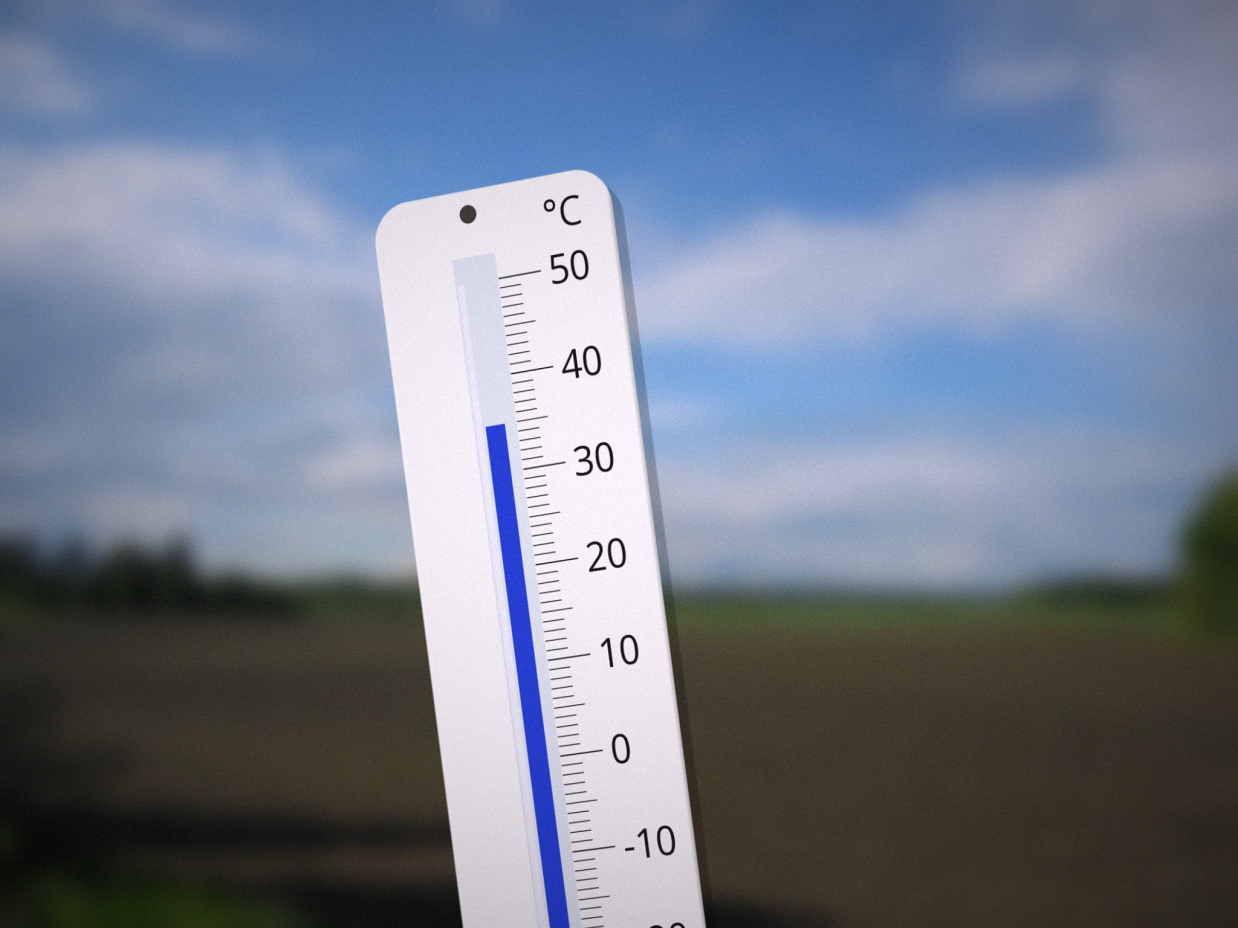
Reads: 35 (°C)
